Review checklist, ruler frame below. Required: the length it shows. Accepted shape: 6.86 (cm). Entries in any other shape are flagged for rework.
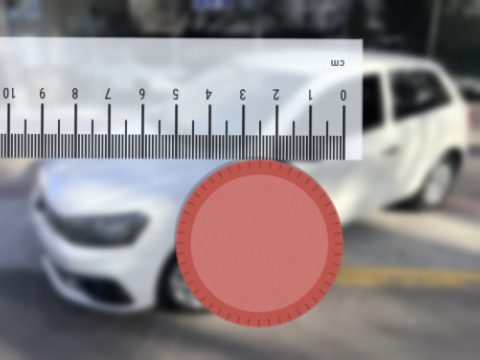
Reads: 5 (cm)
